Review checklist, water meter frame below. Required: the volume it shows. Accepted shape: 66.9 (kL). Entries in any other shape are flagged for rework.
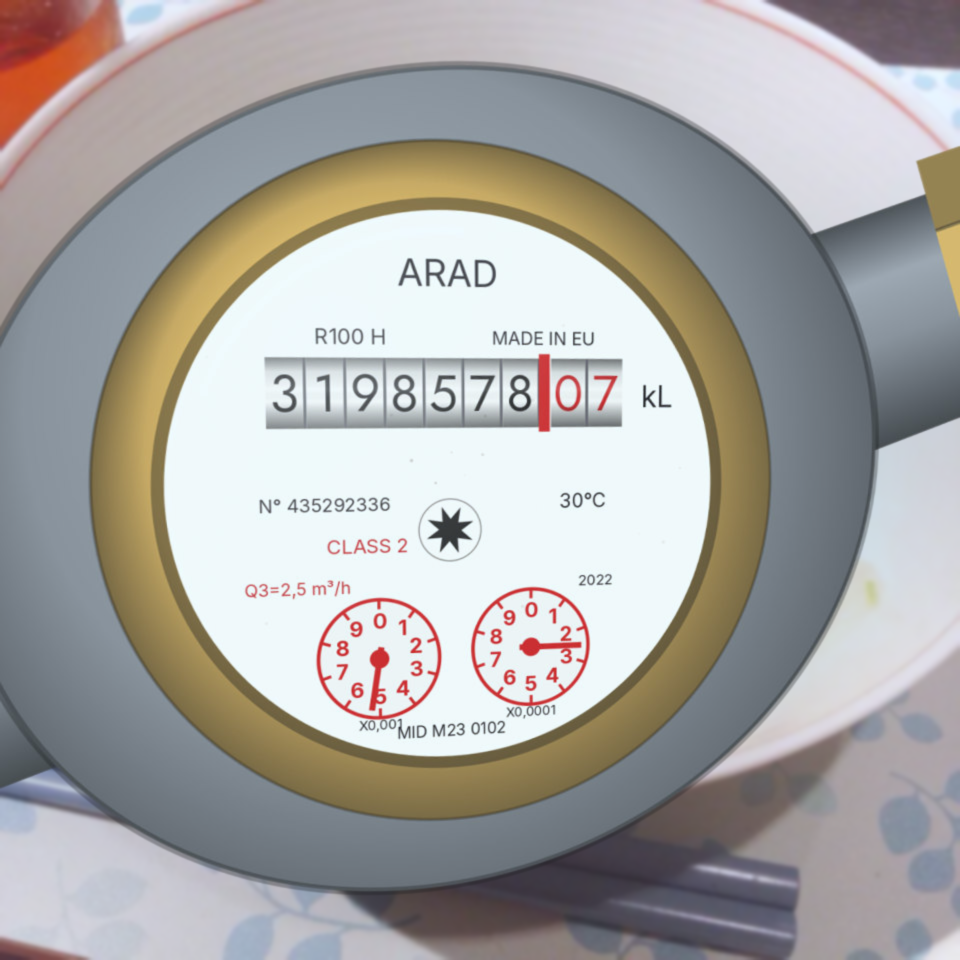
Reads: 3198578.0752 (kL)
